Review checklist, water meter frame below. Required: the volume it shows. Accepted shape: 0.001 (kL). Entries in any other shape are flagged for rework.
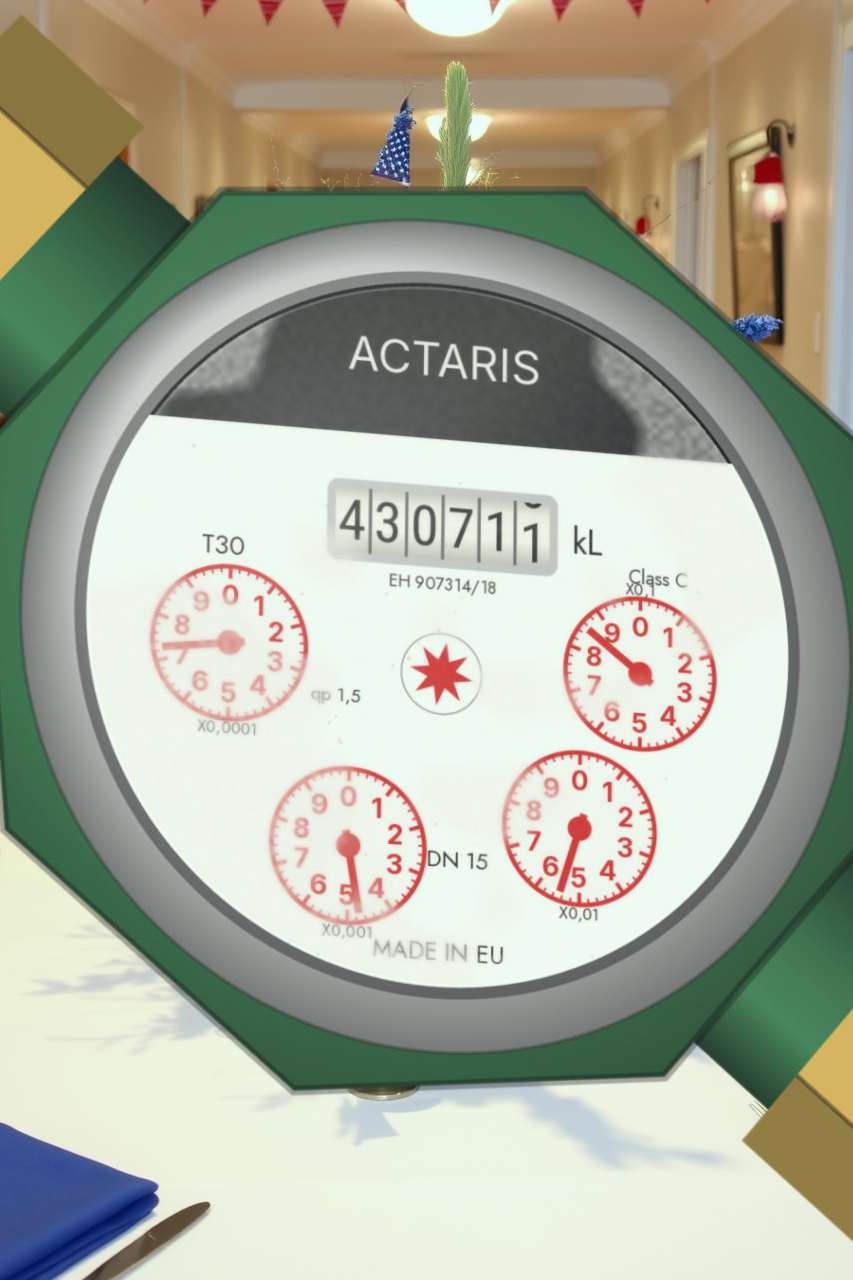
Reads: 430710.8547 (kL)
